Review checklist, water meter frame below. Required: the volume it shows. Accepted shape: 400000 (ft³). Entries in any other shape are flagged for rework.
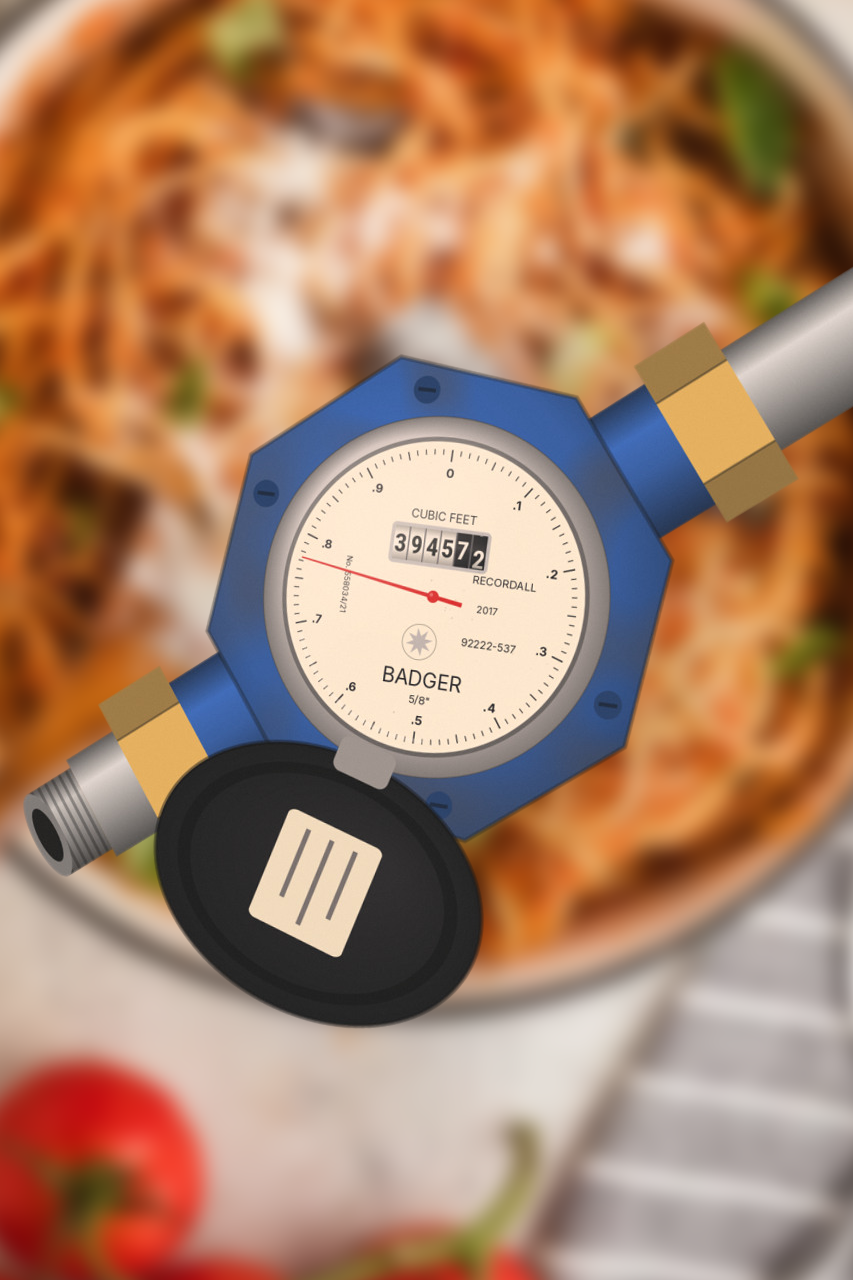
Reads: 394571.77 (ft³)
